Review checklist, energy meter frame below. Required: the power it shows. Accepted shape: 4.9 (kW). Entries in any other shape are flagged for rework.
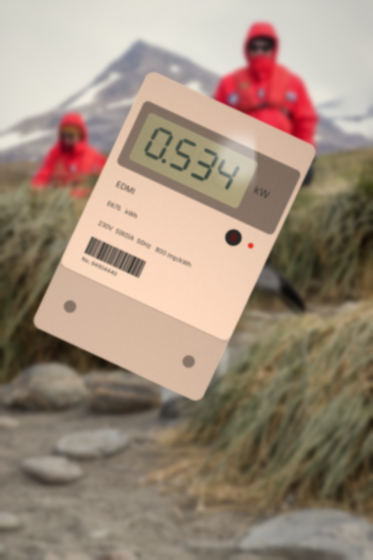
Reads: 0.534 (kW)
